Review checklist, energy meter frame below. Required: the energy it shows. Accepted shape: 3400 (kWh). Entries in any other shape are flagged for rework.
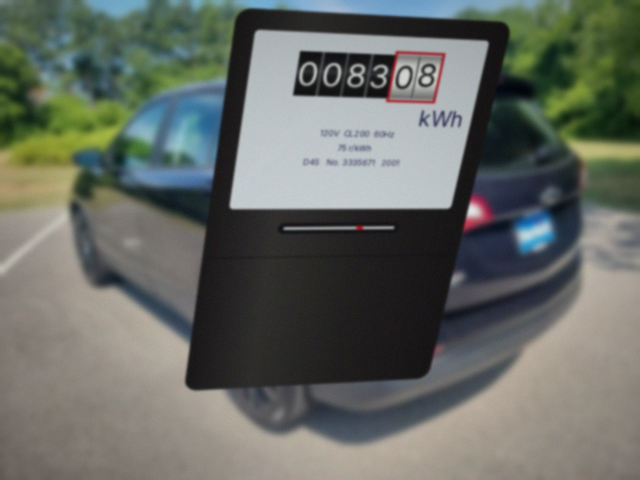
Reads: 83.08 (kWh)
